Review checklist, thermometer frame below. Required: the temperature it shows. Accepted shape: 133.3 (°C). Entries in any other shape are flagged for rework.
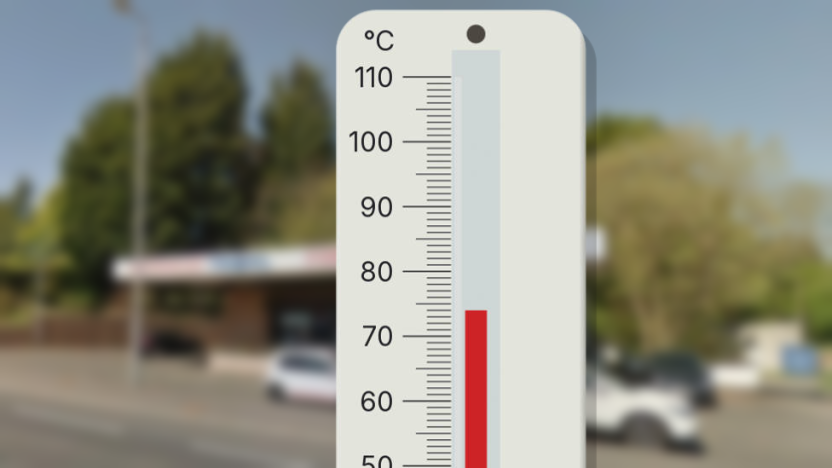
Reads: 74 (°C)
